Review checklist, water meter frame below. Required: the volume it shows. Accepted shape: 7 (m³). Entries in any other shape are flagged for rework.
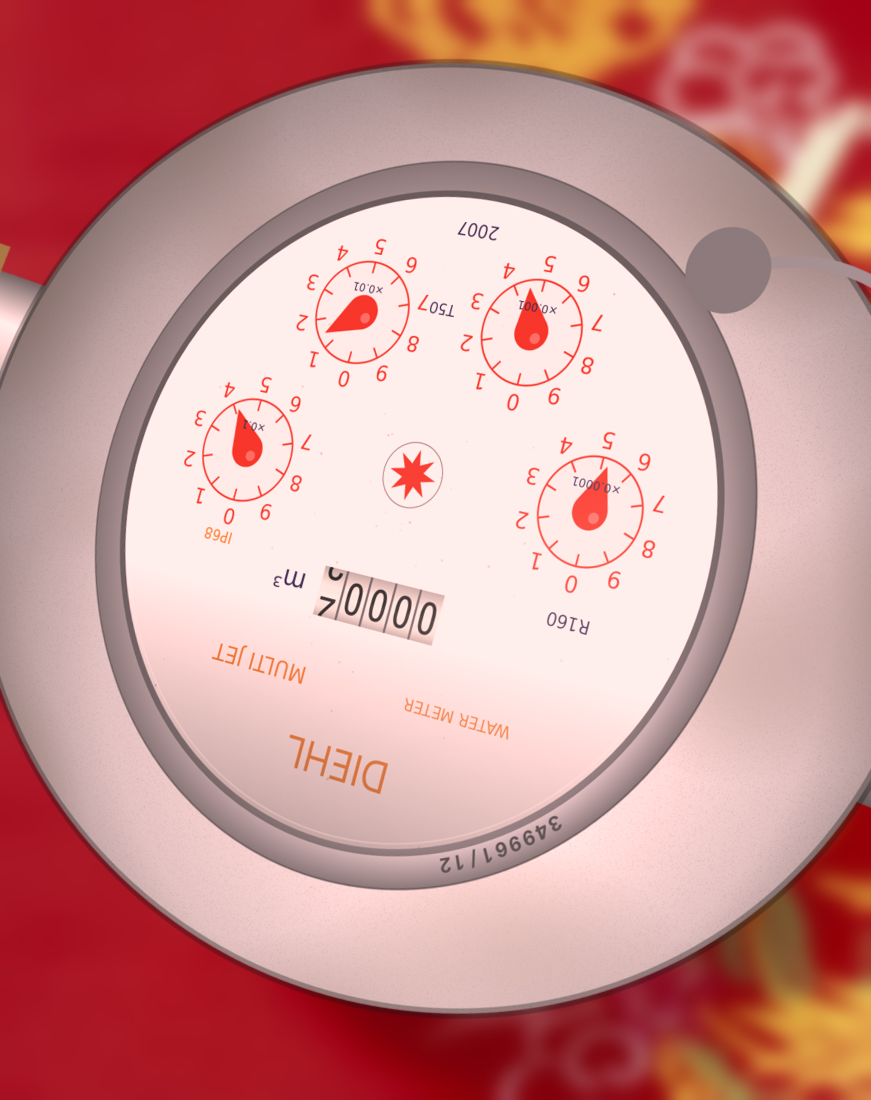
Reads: 2.4145 (m³)
